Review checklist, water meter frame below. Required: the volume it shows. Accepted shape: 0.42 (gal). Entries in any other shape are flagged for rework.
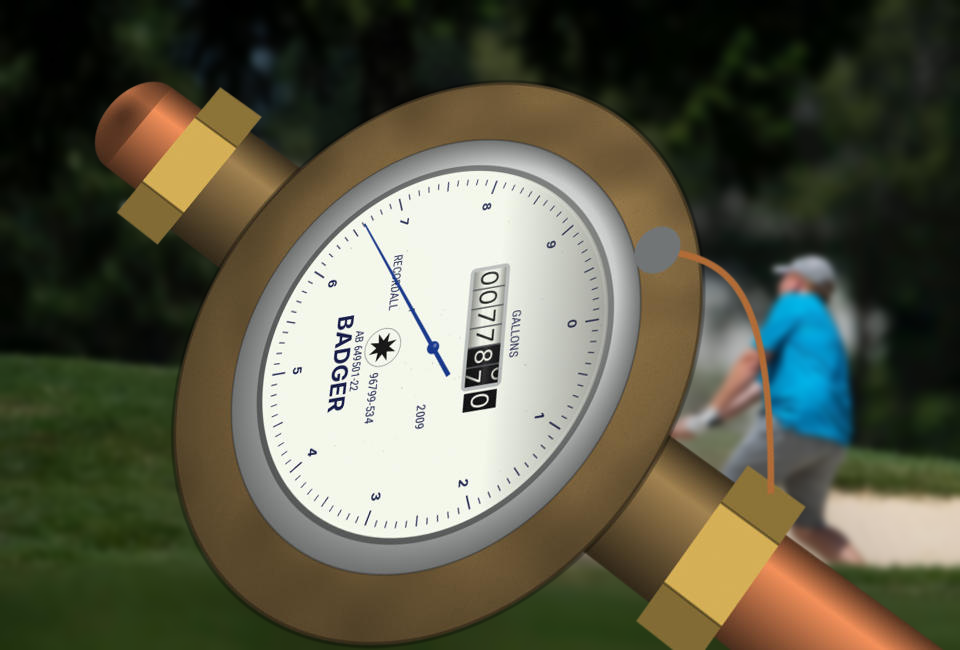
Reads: 77866.6 (gal)
